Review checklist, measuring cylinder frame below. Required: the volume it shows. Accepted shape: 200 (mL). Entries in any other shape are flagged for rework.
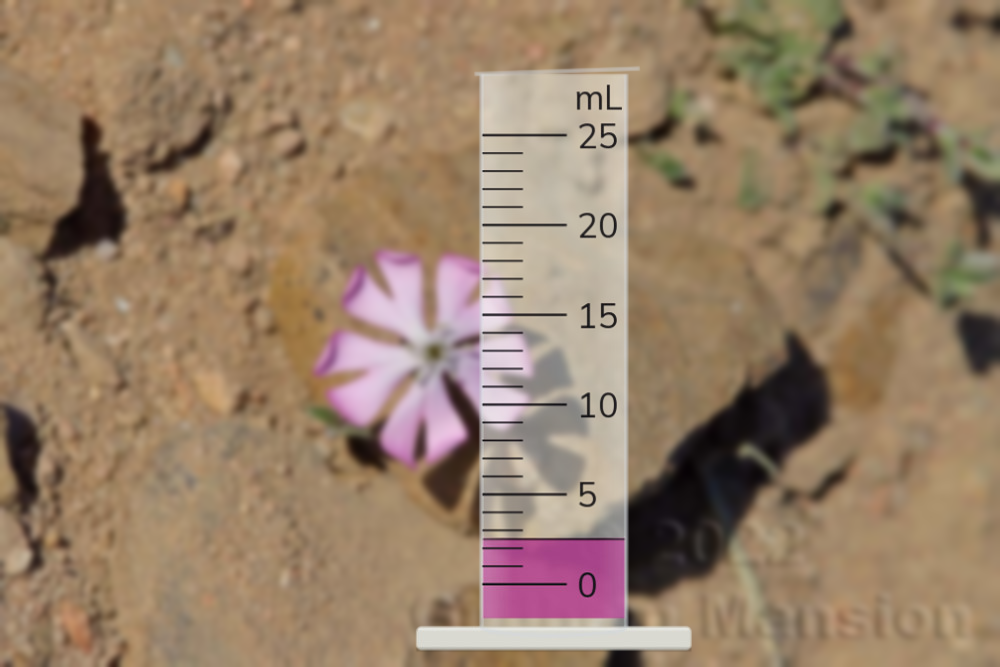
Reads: 2.5 (mL)
